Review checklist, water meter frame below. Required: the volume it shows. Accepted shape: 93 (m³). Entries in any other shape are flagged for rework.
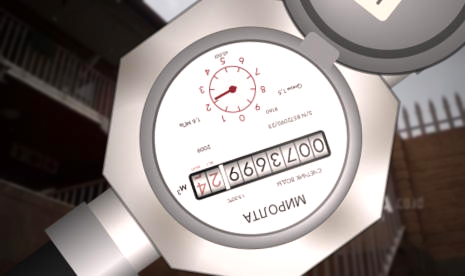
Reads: 73699.242 (m³)
